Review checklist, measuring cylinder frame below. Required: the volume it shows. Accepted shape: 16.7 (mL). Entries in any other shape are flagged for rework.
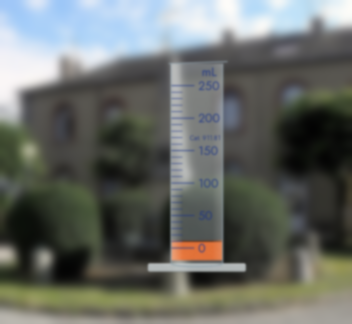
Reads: 10 (mL)
